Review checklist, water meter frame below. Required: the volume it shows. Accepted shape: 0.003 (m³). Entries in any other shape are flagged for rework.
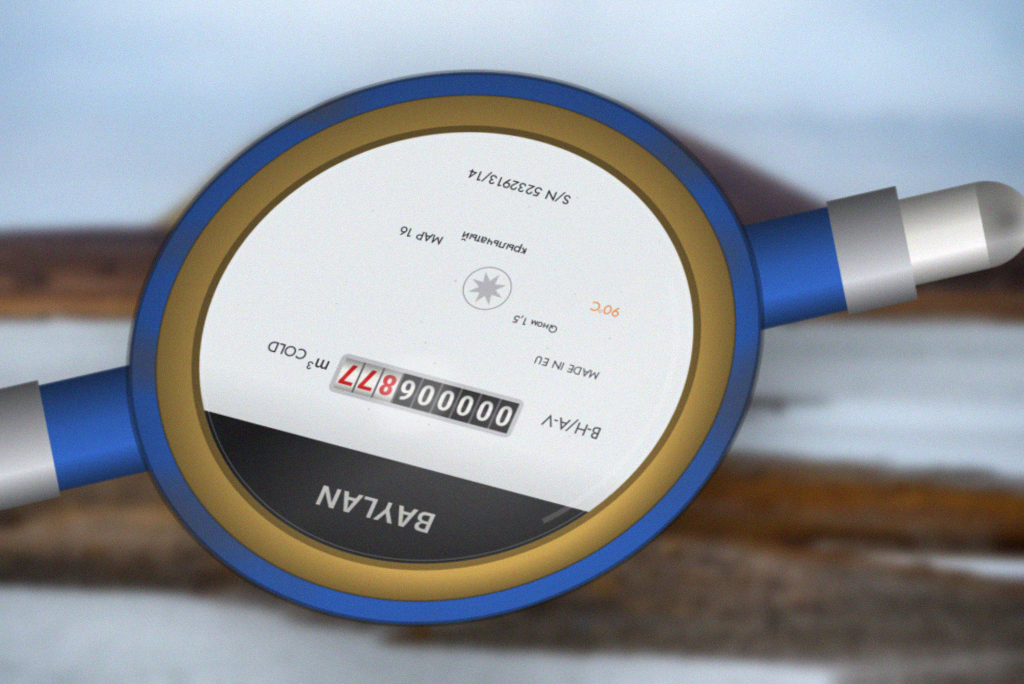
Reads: 6.877 (m³)
